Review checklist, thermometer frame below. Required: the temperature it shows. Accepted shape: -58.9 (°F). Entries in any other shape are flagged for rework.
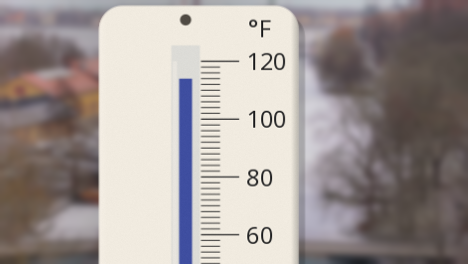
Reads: 114 (°F)
